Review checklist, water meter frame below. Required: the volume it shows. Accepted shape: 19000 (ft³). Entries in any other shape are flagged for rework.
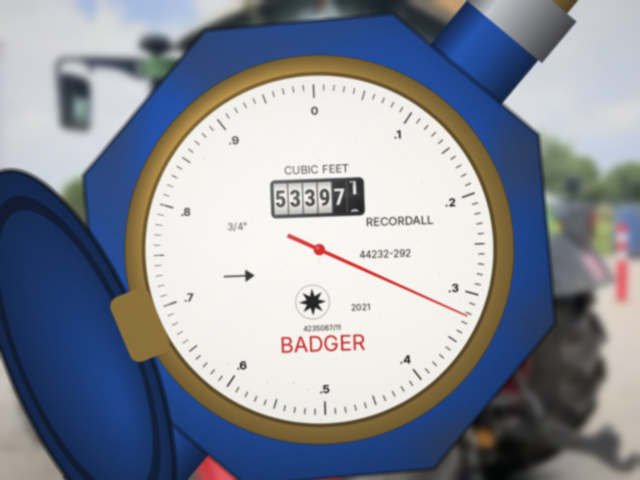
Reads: 533971.32 (ft³)
